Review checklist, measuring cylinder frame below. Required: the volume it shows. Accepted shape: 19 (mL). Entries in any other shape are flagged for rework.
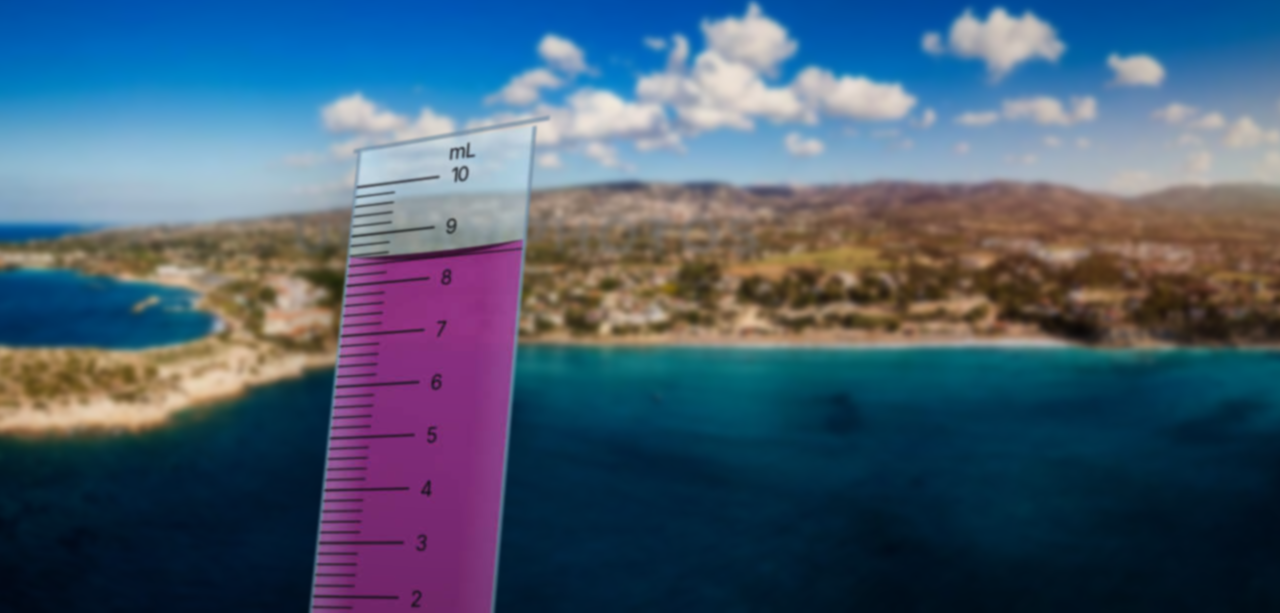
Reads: 8.4 (mL)
